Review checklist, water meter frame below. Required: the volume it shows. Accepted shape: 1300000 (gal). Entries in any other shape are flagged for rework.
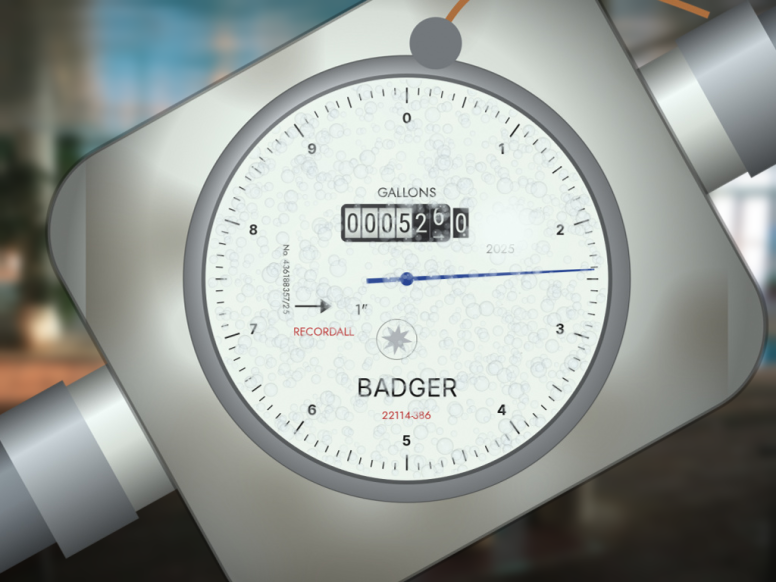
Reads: 5262.4 (gal)
